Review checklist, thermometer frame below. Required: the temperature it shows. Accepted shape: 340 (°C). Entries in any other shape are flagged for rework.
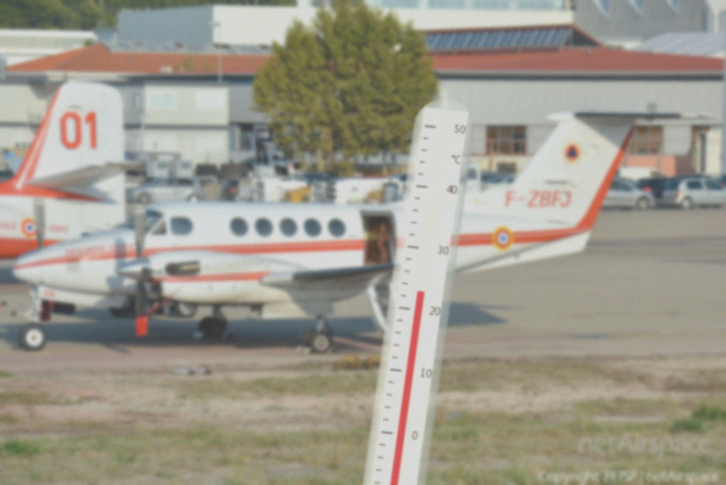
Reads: 23 (°C)
